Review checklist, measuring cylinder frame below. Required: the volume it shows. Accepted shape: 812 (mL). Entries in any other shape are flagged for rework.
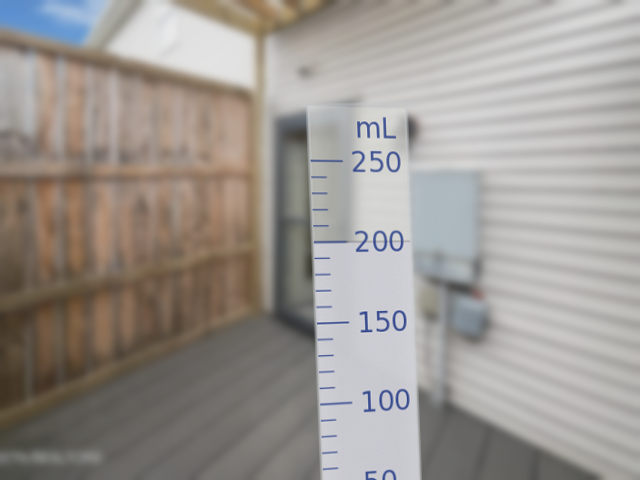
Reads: 200 (mL)
